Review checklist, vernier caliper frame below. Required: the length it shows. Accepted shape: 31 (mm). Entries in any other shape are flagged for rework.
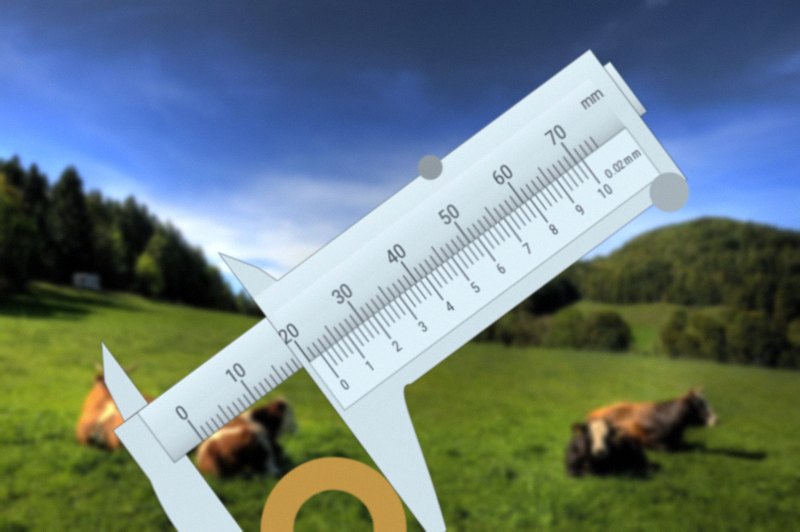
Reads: 22.0 (mm)
